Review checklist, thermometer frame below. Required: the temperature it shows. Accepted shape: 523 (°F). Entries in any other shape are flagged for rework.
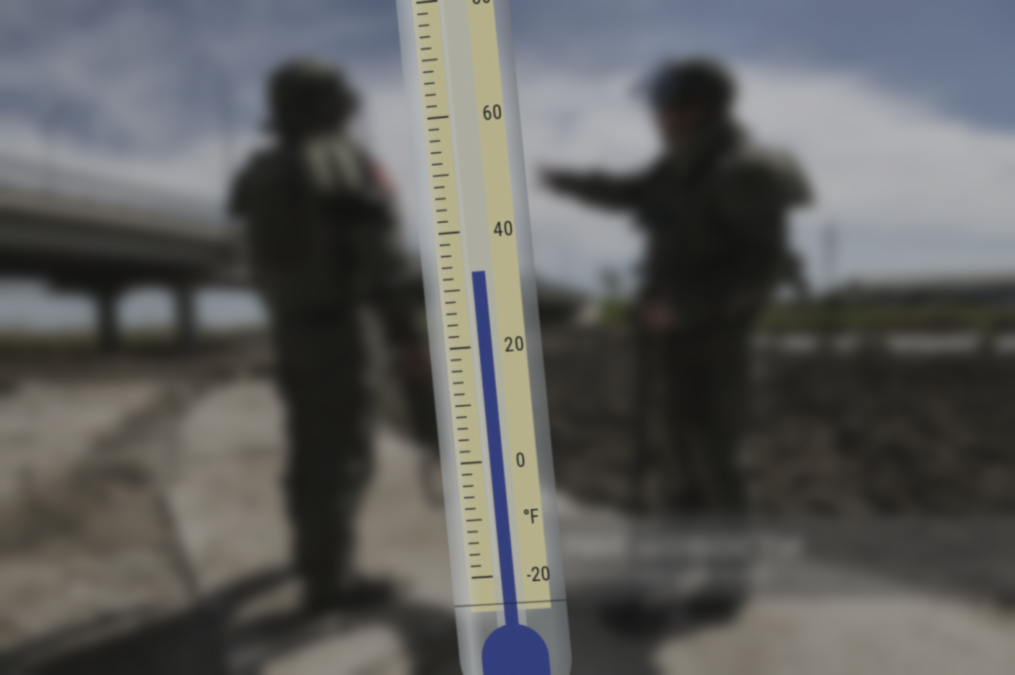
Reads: 33 (°F)
